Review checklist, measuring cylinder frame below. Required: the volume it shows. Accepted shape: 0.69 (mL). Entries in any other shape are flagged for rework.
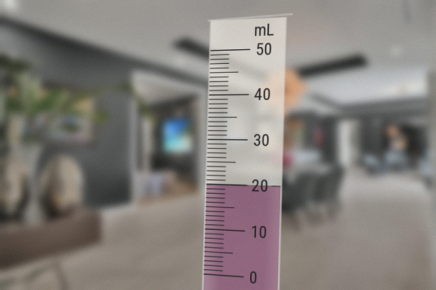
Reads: 20 (mL)
